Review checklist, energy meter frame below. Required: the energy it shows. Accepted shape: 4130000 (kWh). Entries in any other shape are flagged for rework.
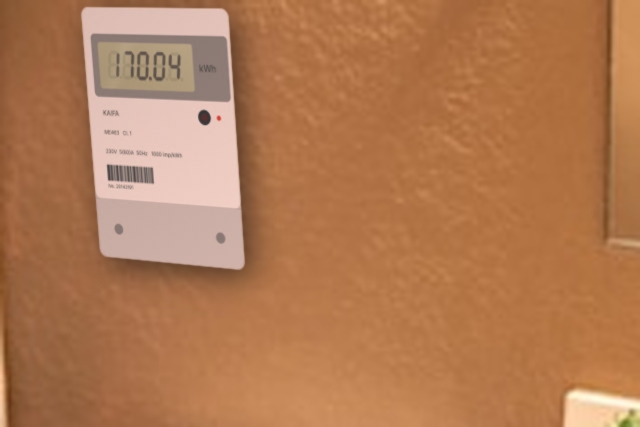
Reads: 170.04 (kWh)
